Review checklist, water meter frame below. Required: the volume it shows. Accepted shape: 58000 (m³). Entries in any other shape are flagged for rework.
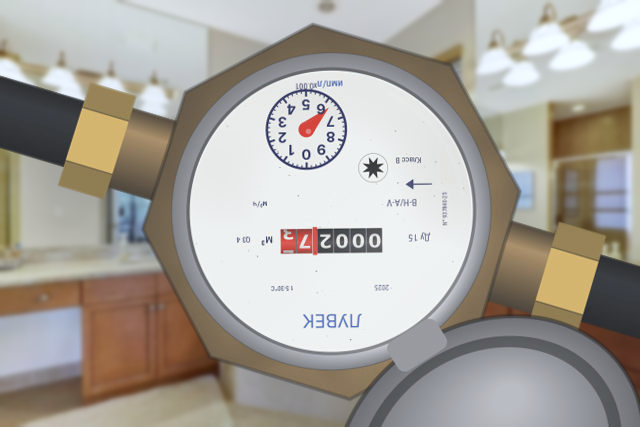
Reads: 2.726 (m³)
